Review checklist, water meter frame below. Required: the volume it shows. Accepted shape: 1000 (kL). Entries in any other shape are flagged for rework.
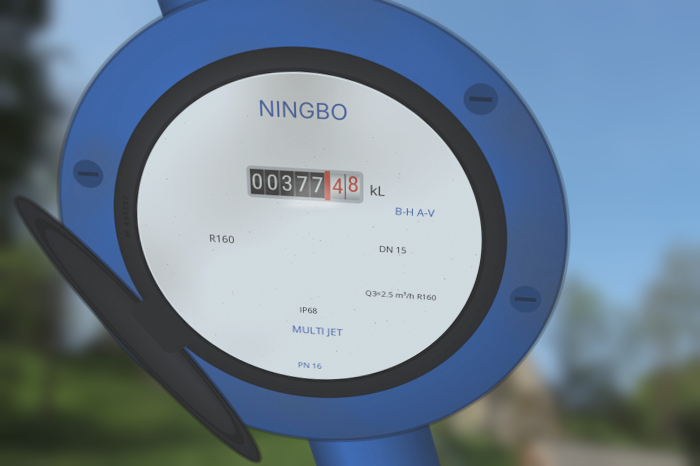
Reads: 377.48 (kL)
